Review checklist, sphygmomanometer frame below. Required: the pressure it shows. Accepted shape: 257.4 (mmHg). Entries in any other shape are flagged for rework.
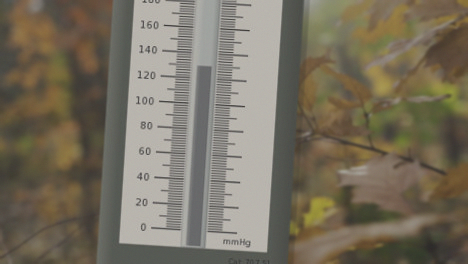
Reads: 130 (mmHg)
